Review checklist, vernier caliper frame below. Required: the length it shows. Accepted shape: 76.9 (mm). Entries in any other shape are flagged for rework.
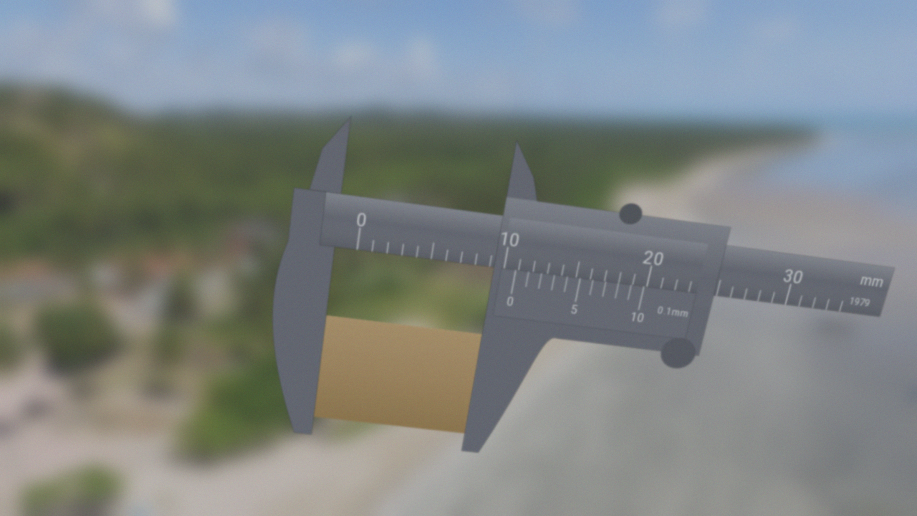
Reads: 10.8 (mm)
